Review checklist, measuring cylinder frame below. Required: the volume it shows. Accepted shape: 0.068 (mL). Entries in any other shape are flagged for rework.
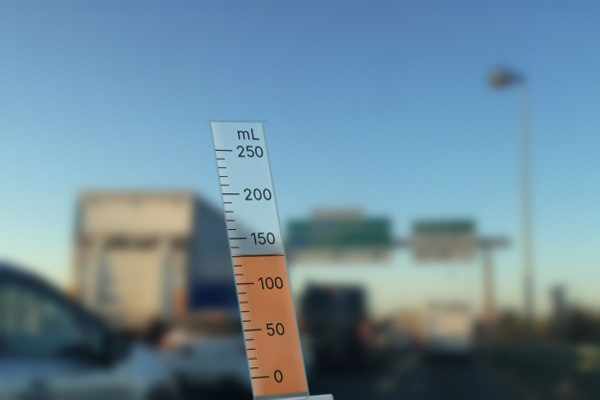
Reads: 130 (mL)
